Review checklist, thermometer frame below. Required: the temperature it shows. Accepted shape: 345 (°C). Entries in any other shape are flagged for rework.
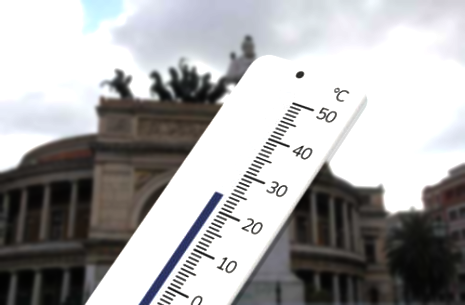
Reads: 24 (°C)
